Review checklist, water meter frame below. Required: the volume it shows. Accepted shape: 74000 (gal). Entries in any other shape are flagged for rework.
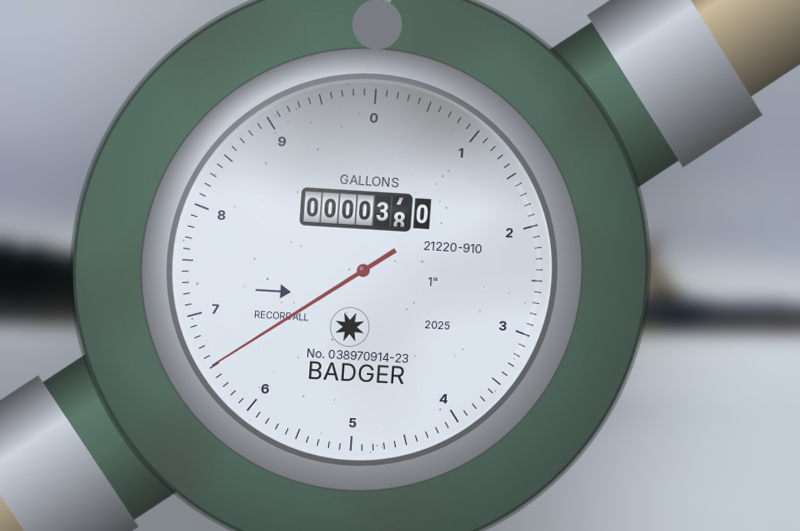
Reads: 376.5 (gal)
